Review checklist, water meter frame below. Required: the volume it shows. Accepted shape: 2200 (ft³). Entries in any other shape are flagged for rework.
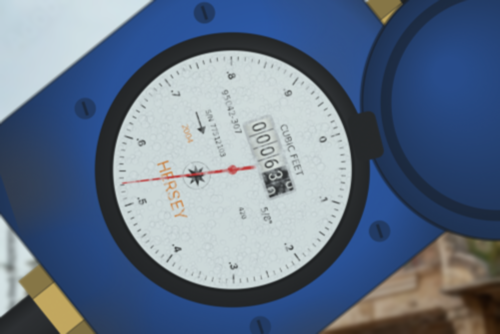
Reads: 638.53 (ft³)
